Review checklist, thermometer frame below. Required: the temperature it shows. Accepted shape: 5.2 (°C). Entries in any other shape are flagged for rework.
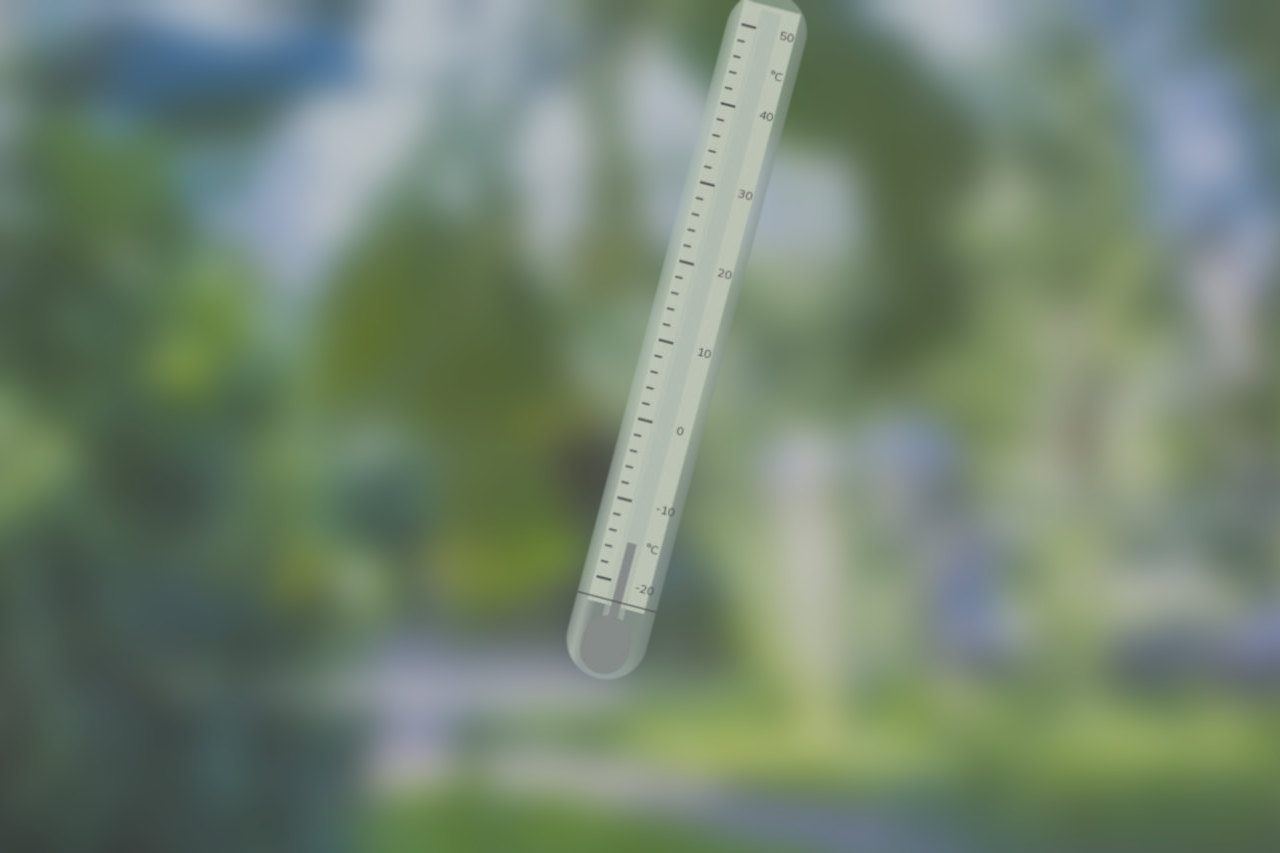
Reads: -15 (°C)
